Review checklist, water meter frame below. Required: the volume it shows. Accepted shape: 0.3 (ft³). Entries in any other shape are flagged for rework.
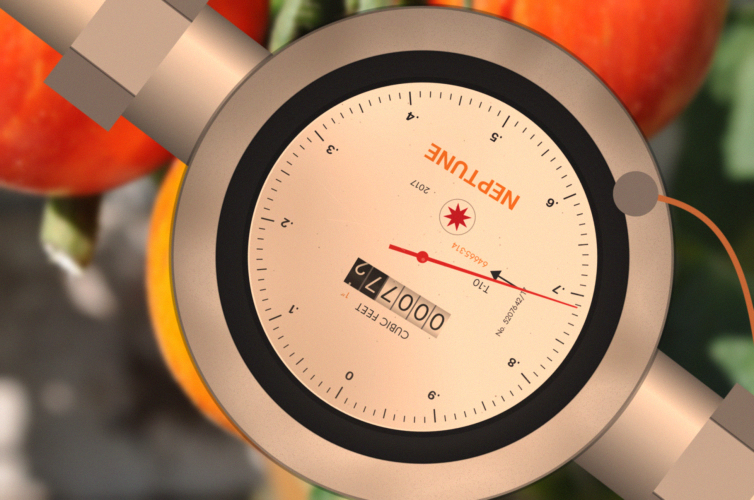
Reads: 771.71 (ft³)
